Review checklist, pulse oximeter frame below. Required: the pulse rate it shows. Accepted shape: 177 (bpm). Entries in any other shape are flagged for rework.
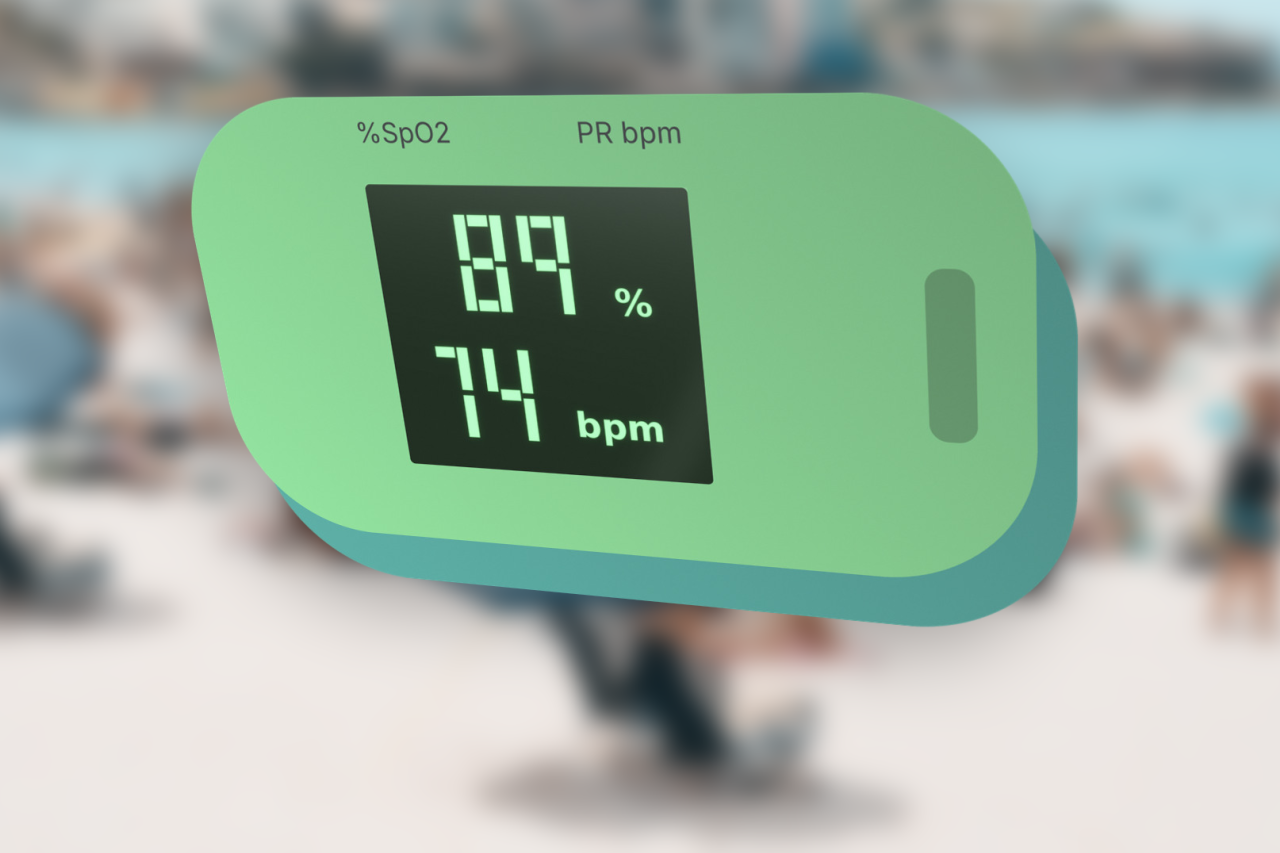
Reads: 74 (bpm)
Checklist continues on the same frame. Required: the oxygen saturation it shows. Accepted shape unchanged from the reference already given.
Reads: 89 (%)
